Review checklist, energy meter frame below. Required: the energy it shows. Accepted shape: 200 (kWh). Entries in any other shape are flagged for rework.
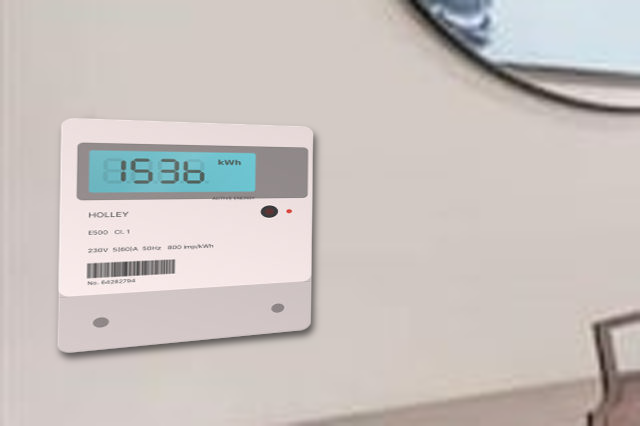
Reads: 1536 (kWh)
